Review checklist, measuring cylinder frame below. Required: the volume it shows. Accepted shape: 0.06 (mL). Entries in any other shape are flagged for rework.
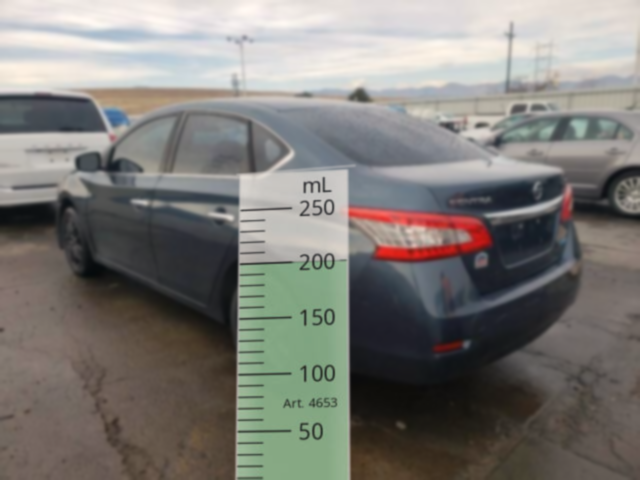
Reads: 200 (mL)
